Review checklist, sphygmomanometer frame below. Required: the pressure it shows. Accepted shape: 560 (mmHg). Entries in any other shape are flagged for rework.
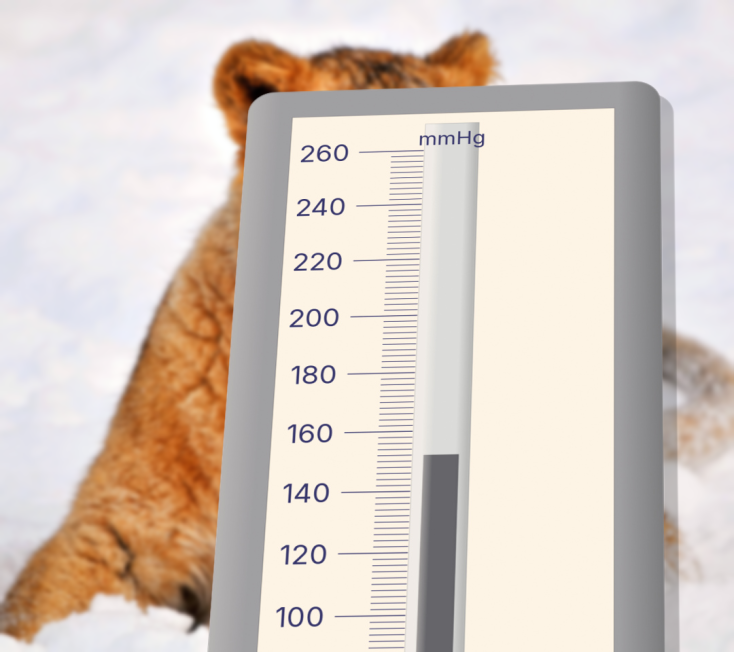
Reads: 152 (mmHg)
